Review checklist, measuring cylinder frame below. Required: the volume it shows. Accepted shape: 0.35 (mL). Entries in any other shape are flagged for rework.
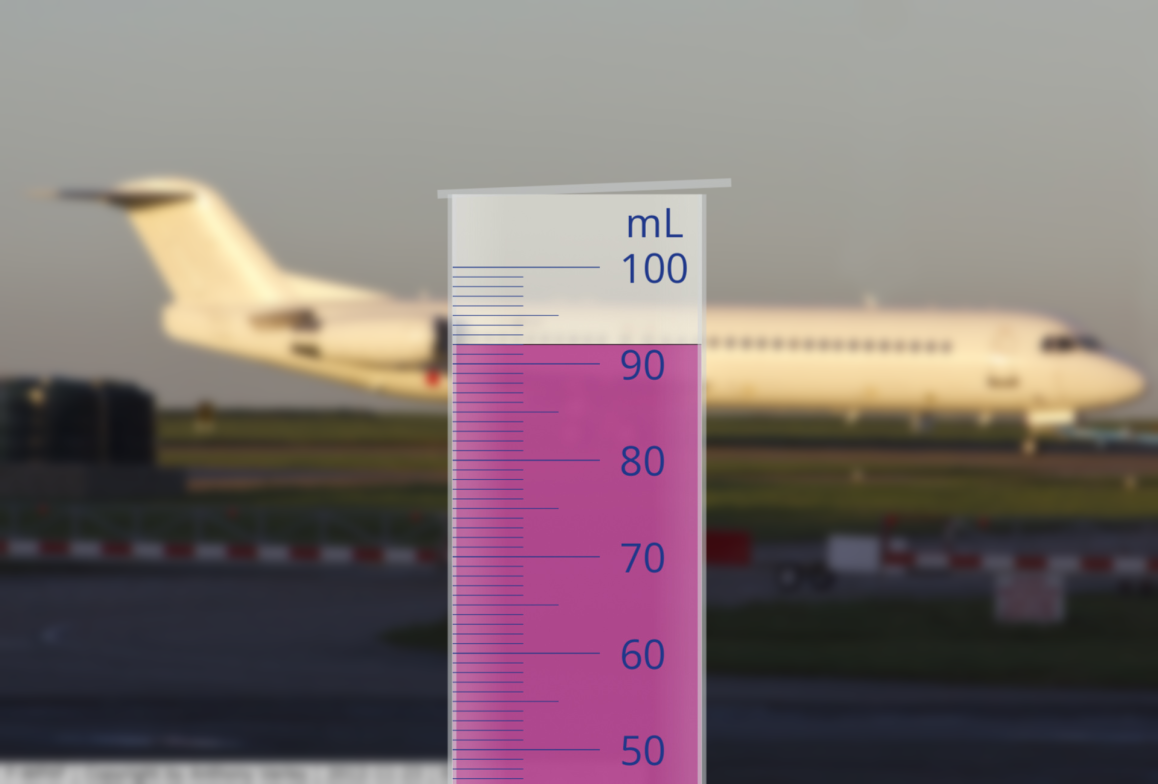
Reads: 92 (mL)
